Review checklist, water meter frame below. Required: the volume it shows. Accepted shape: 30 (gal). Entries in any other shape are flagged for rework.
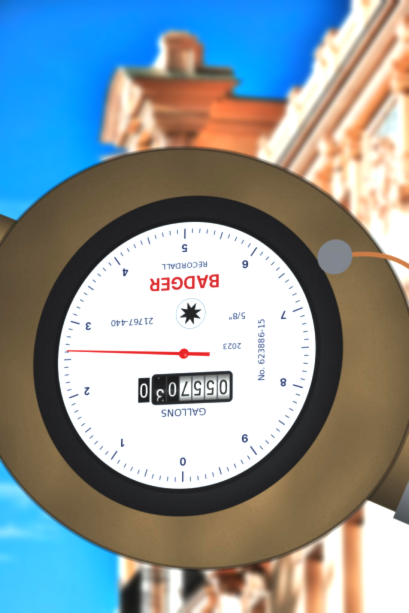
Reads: 557032.6 (gal)
